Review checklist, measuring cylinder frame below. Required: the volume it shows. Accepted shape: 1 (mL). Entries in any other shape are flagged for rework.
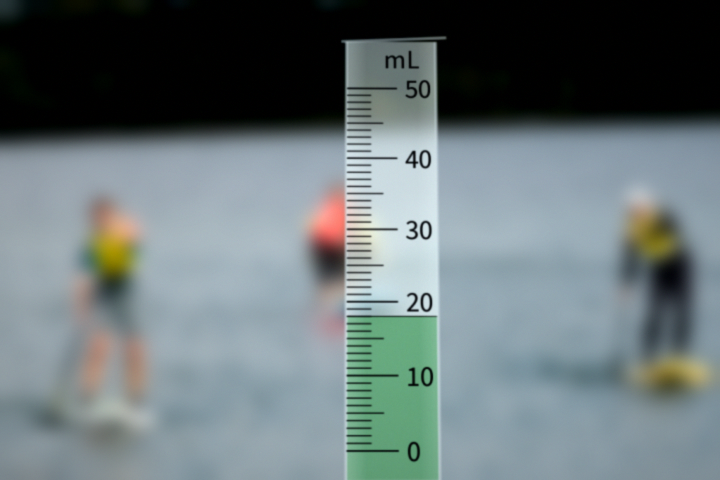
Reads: 18 (mL)
